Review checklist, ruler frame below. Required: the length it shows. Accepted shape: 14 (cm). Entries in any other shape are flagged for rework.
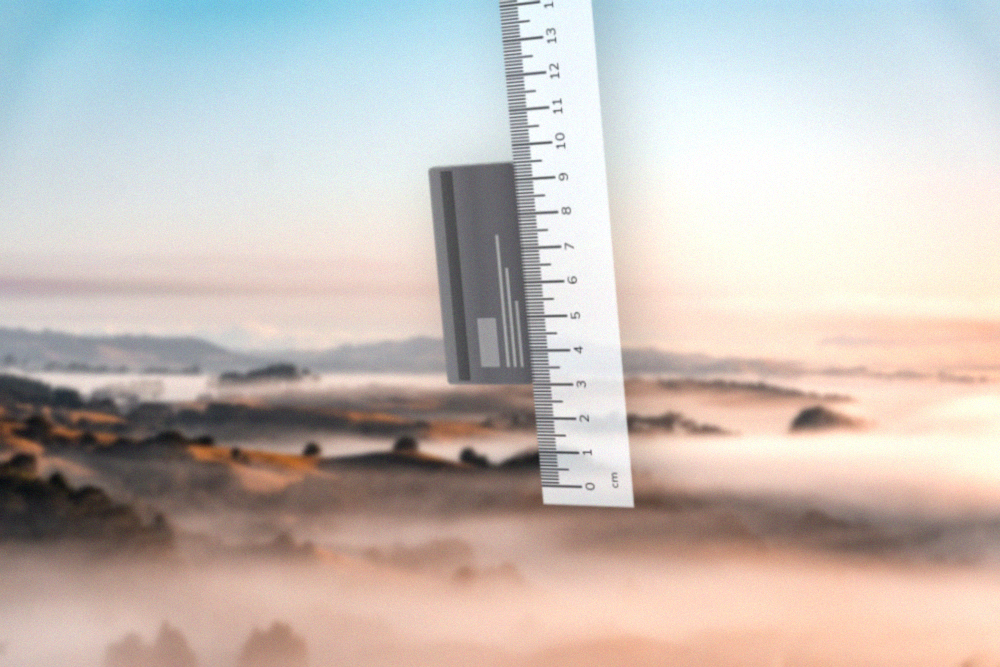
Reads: 6.5 (cm)
